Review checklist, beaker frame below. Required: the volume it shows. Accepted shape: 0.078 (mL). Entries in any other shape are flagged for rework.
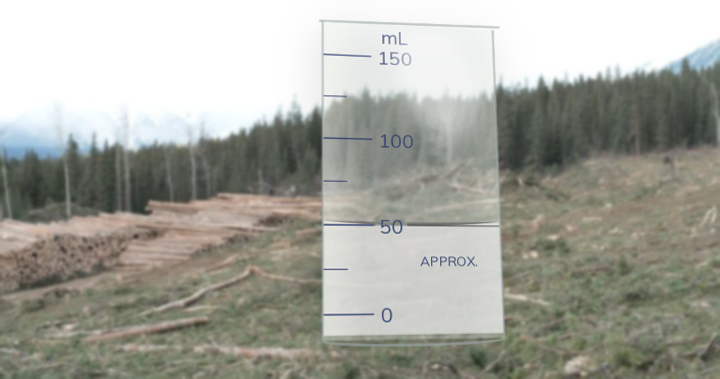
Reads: 50 (mL)
